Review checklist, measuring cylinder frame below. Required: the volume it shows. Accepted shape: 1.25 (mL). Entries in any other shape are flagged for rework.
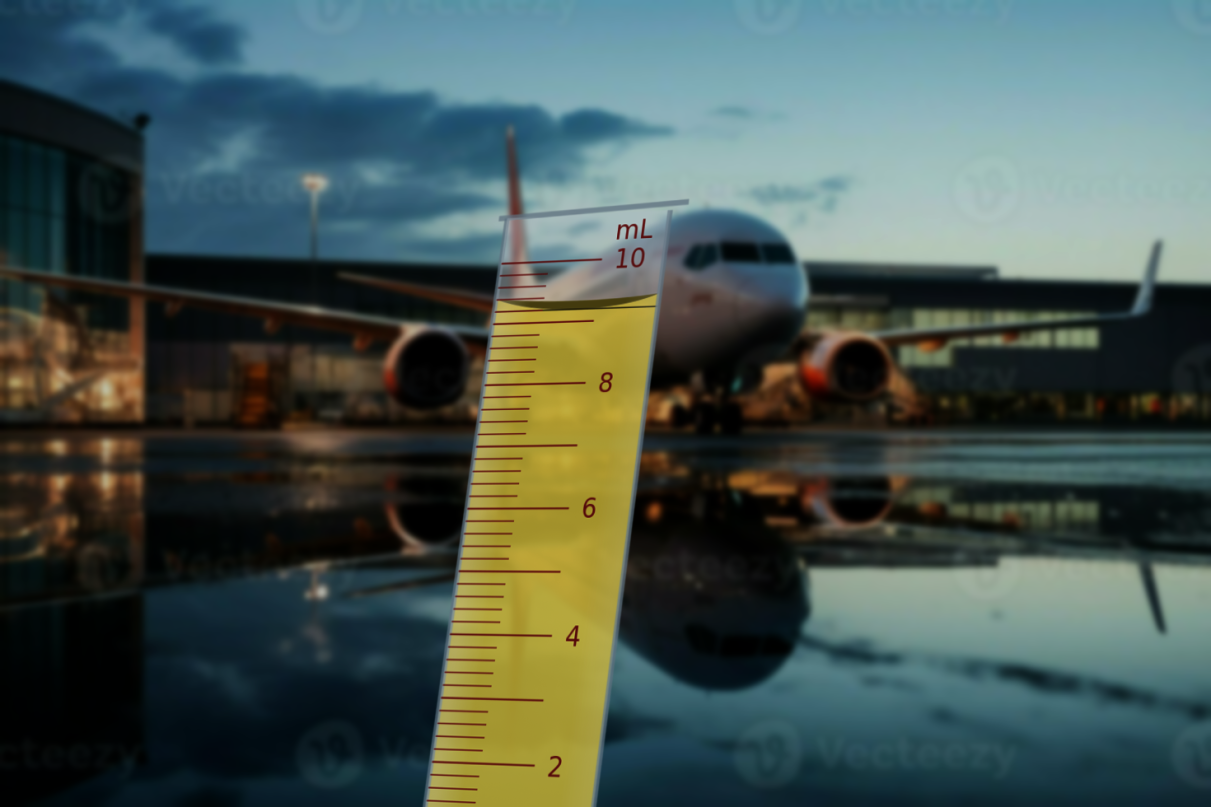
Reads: 9.2 (mL)
